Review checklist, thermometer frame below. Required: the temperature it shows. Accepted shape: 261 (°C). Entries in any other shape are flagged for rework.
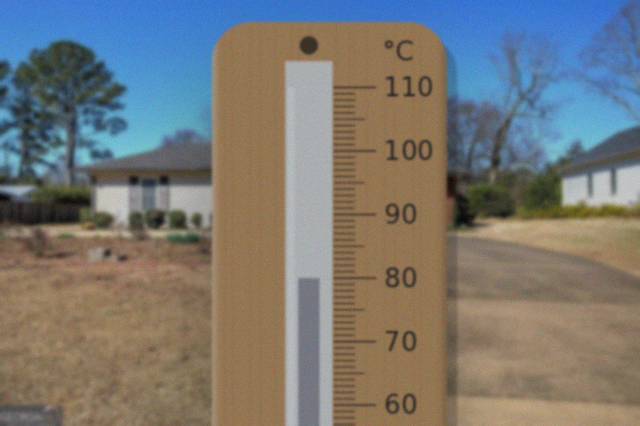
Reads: 80 (°C)
